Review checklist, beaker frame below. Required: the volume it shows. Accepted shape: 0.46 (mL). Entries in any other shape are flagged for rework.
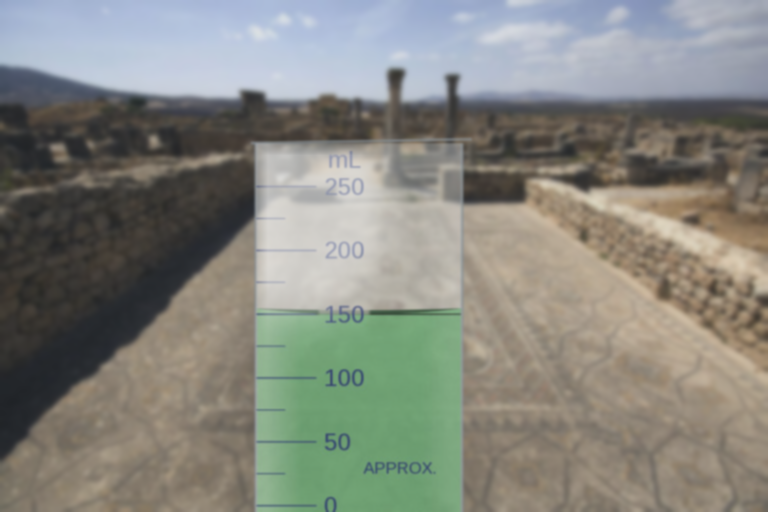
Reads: 150 (mL)
